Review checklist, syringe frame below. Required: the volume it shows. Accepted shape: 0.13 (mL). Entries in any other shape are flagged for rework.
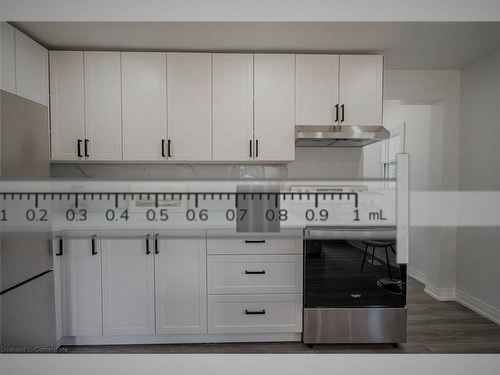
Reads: 0.7 (mL)
